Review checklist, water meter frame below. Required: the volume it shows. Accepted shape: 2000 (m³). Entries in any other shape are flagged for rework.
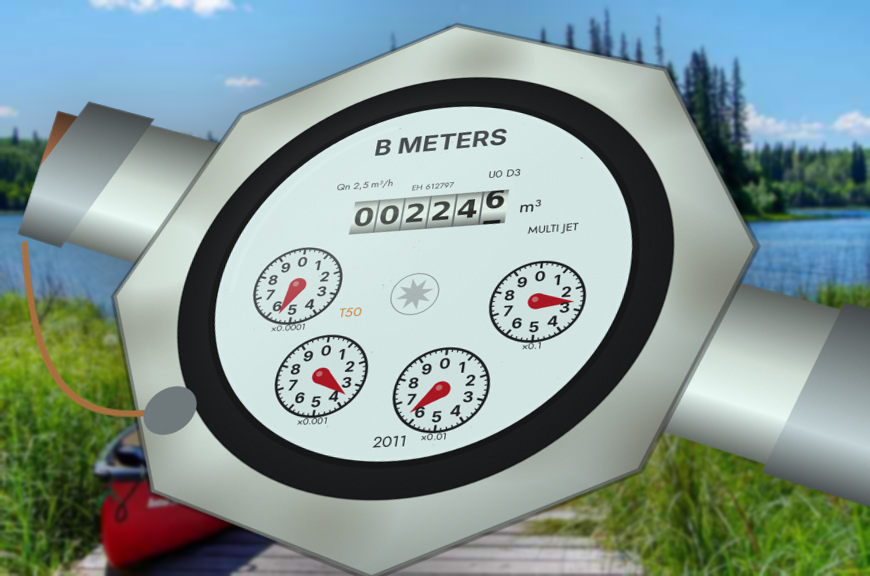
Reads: 2246.2635 (m³)
